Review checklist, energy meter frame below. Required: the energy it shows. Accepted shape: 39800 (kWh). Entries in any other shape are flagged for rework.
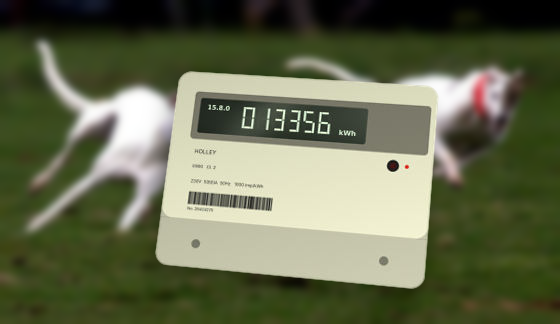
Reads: 13356 (kWh)
